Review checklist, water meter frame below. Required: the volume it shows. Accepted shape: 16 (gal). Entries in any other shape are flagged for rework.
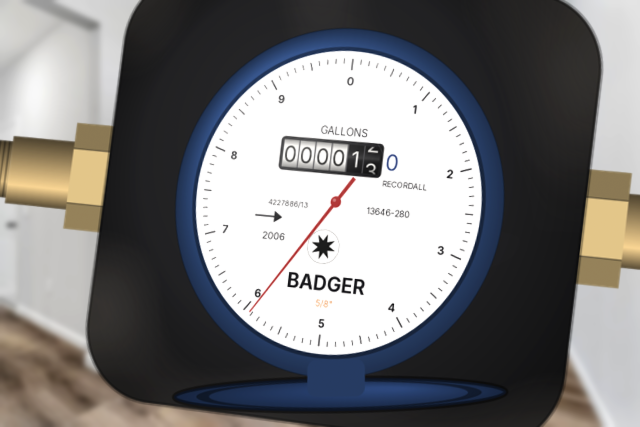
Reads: 125.9 (gal)
